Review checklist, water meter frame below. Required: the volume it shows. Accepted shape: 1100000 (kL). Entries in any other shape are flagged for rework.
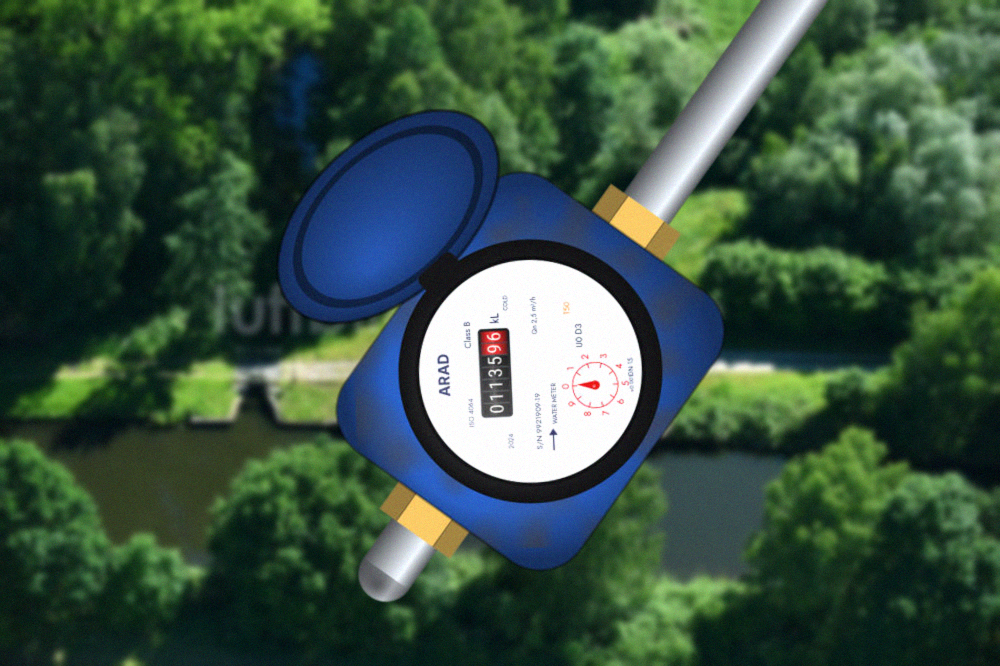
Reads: 1135.960 (kL)
